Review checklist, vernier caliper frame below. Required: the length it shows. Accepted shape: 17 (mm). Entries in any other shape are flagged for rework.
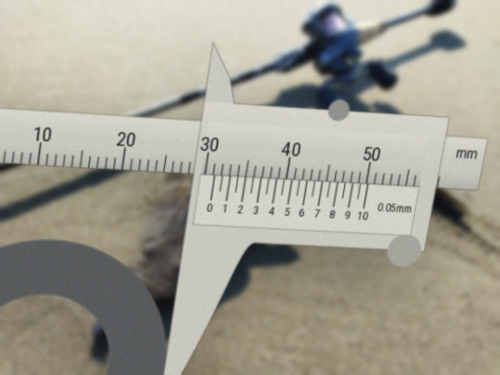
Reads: 31.2 (mm)
